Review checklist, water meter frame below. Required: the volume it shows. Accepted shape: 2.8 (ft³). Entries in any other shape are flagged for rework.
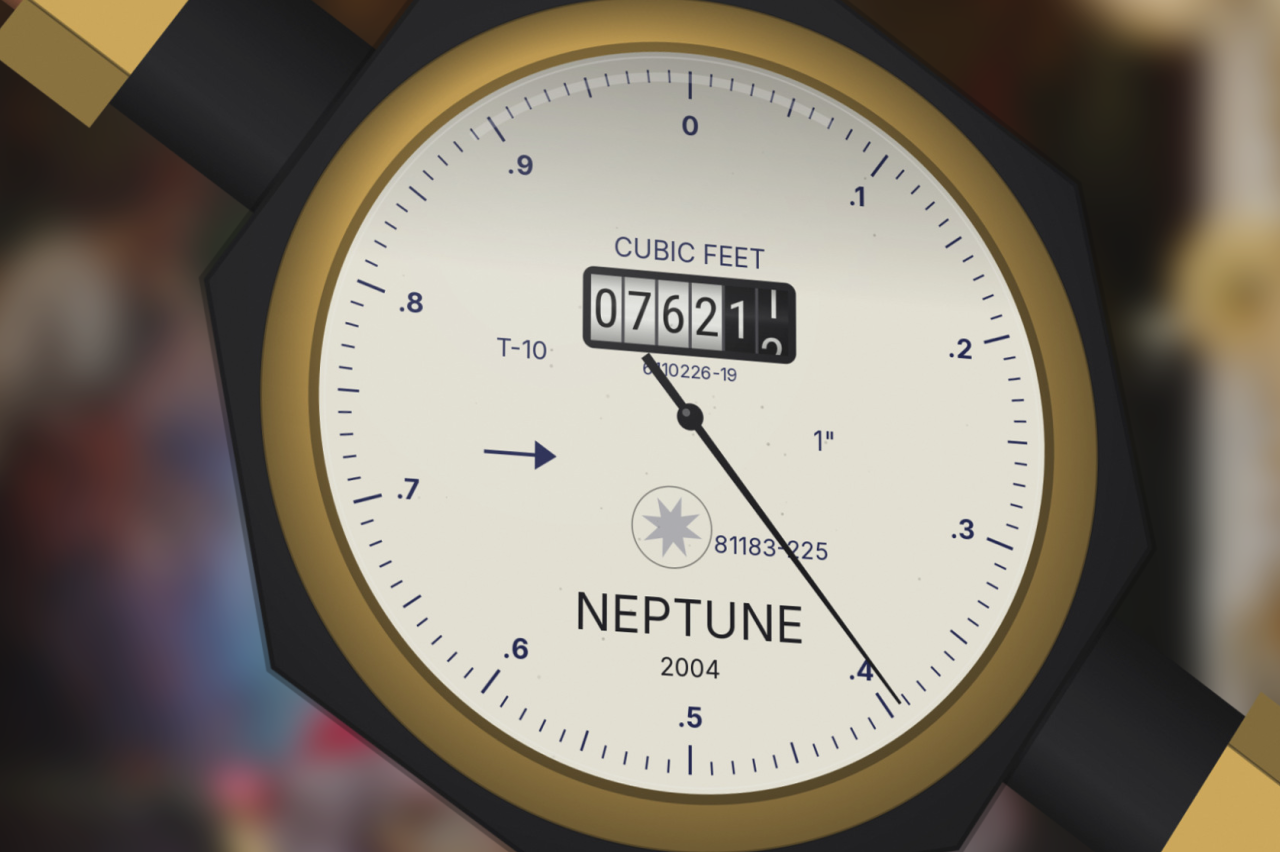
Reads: 76211.39 (ft³)
